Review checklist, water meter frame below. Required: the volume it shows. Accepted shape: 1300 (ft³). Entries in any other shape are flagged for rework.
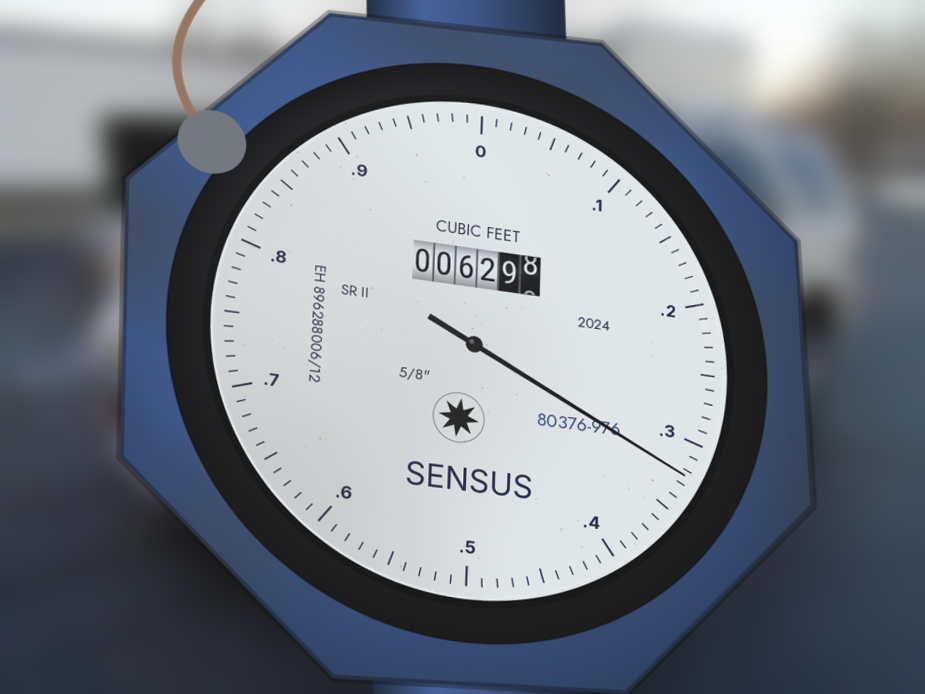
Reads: 6298.32 (ft³)
